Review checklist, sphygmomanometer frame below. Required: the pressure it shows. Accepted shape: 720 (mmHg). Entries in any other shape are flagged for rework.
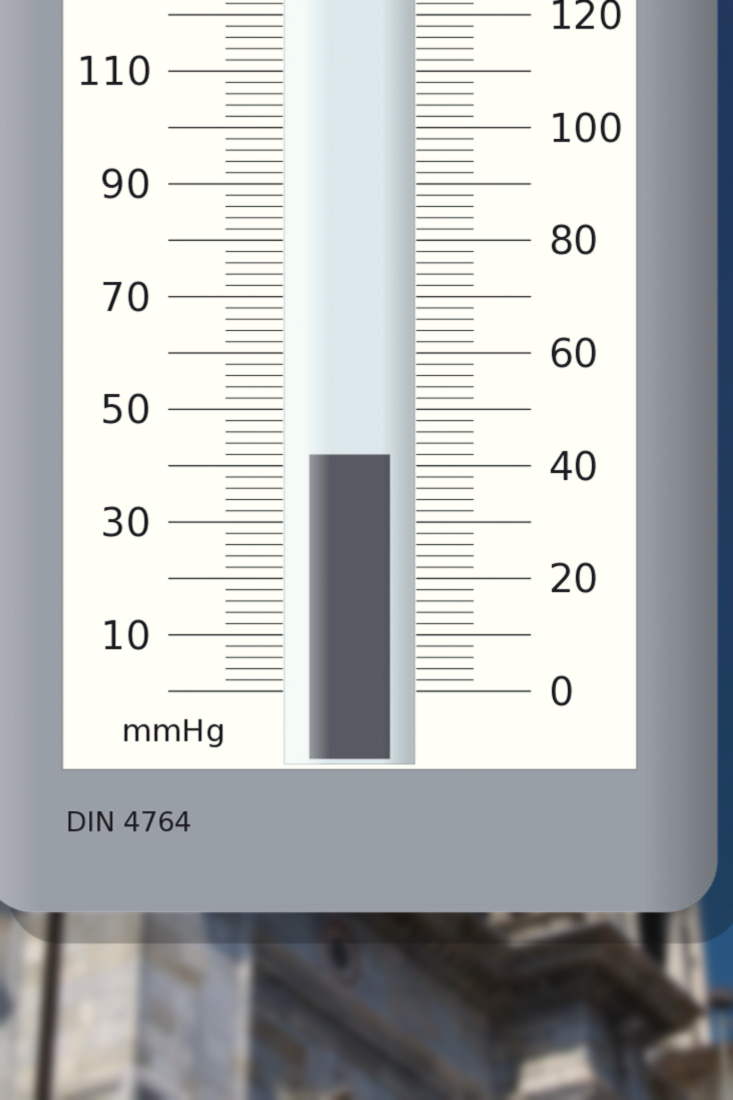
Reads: 42 (mmHg)
